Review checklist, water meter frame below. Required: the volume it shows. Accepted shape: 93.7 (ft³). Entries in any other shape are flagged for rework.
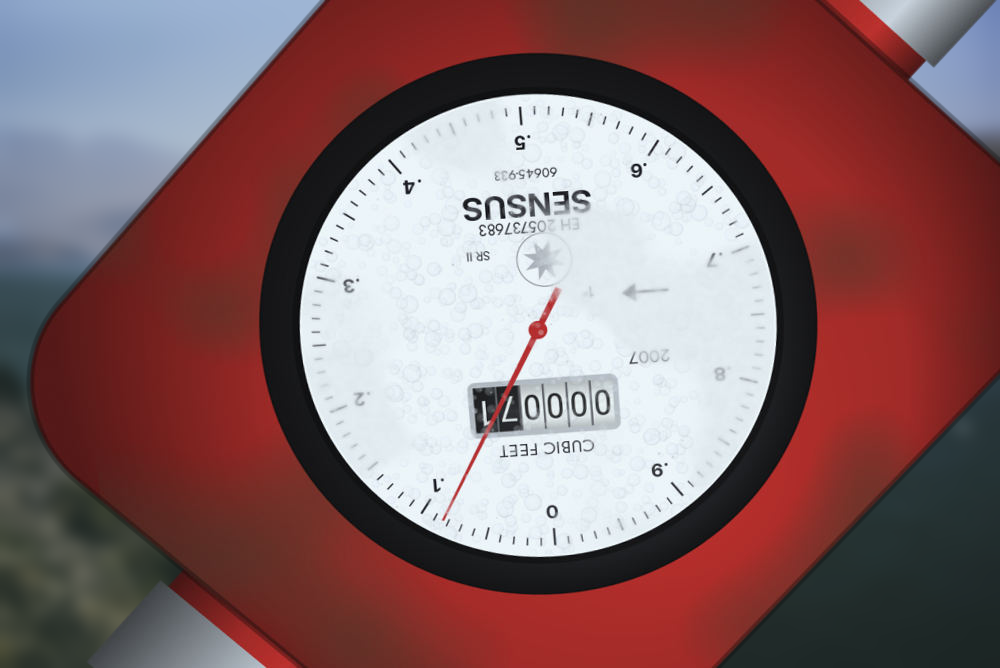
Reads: 71.08 (ft³)
